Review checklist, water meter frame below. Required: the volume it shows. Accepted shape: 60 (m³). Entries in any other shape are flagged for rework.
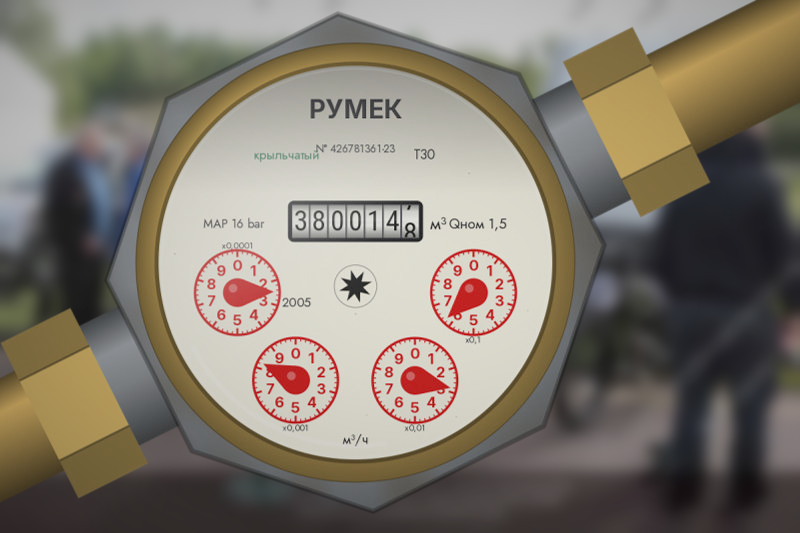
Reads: 3800147.6282 (m³)
